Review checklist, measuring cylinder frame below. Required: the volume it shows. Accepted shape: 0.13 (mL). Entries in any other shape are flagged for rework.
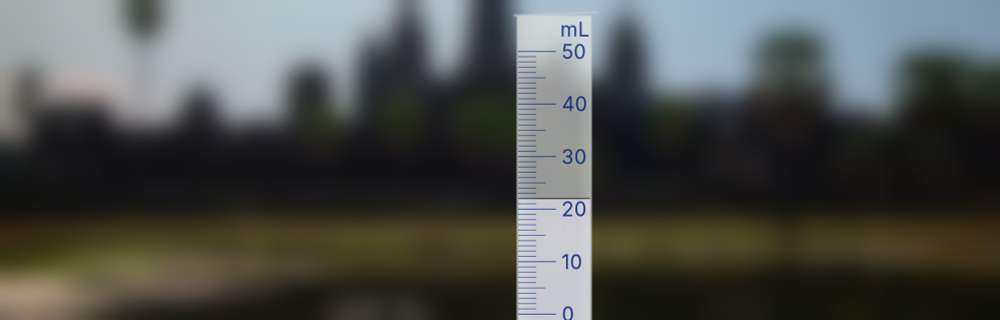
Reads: 22 (mL)
